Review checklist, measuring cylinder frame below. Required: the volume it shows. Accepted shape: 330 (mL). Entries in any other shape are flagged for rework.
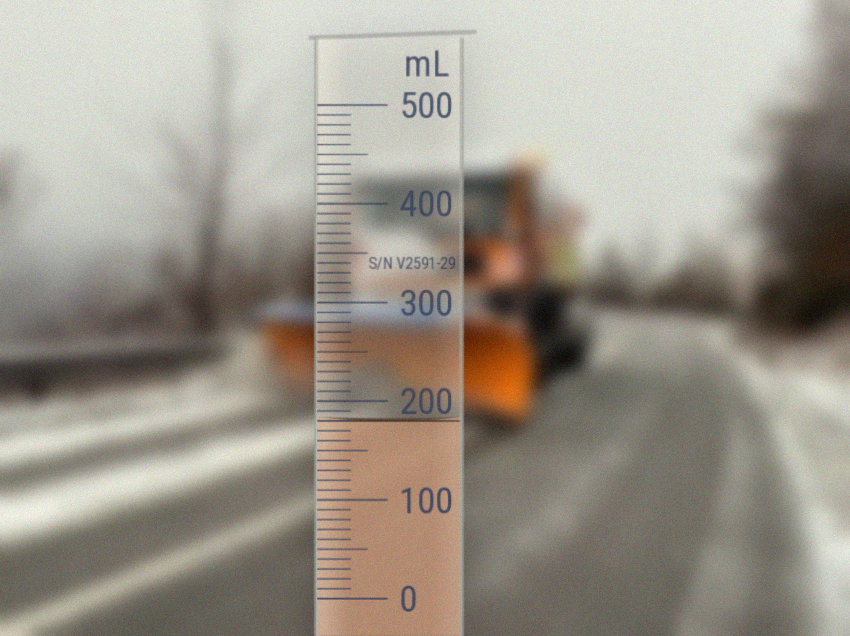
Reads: 180 (mL)
